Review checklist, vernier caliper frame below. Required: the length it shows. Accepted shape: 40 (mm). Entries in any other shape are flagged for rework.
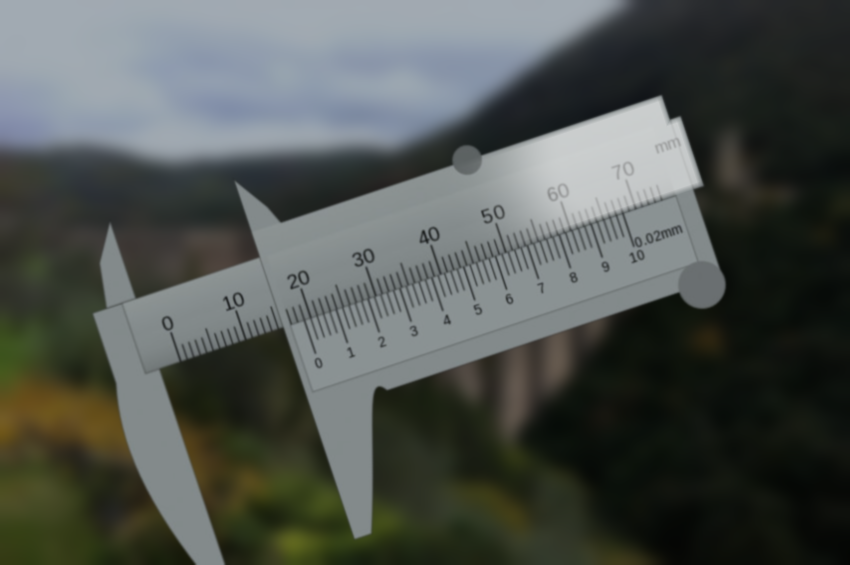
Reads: 19.0 (mm)
